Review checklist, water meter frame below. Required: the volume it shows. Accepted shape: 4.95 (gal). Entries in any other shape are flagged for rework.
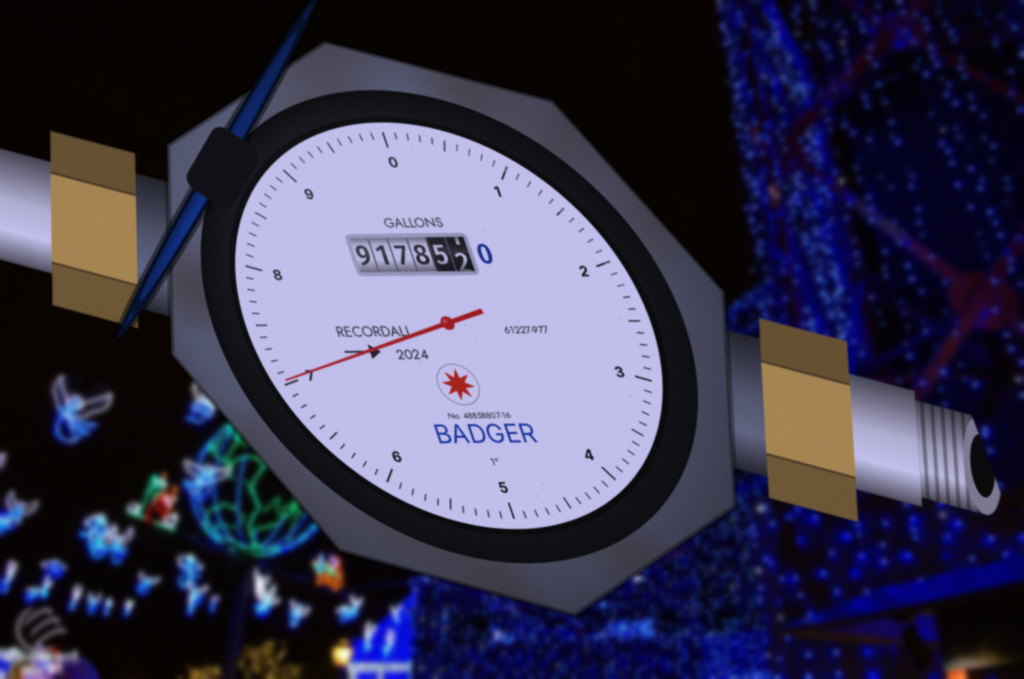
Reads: 9178517.0 (gal)
